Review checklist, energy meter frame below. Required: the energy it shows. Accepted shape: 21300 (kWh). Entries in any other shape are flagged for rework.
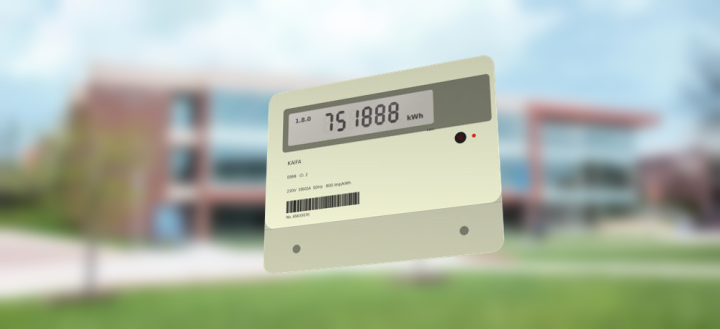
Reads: 751888 (kWh)
